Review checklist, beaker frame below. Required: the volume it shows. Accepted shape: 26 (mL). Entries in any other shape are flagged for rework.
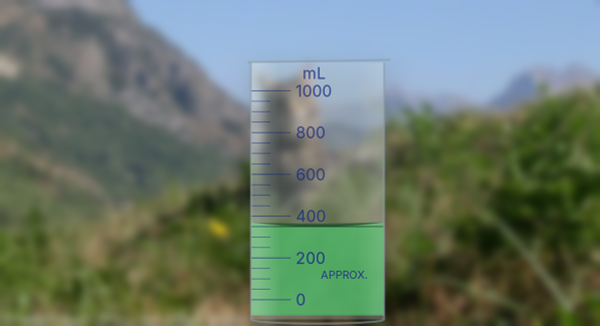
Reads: 350 (mL)
